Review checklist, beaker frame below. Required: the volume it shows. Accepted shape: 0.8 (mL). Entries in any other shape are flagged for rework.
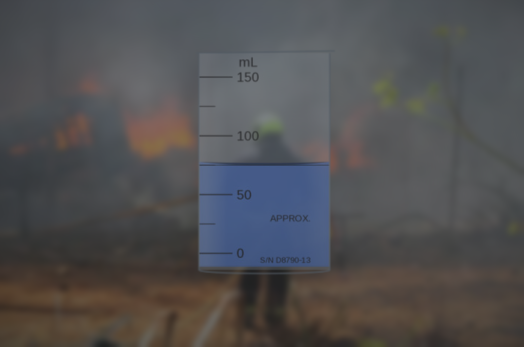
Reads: 75 (mL)
